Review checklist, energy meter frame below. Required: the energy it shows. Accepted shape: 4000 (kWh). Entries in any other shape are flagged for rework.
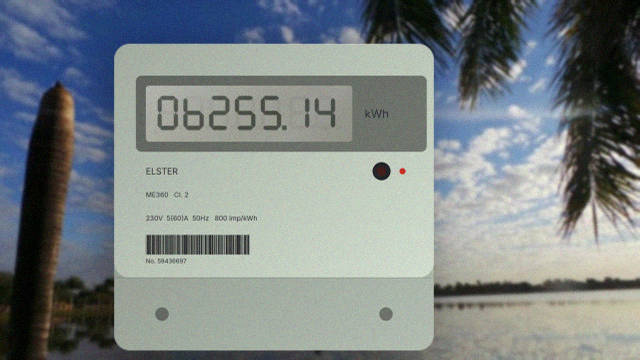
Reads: 6255.14 (kWh)
